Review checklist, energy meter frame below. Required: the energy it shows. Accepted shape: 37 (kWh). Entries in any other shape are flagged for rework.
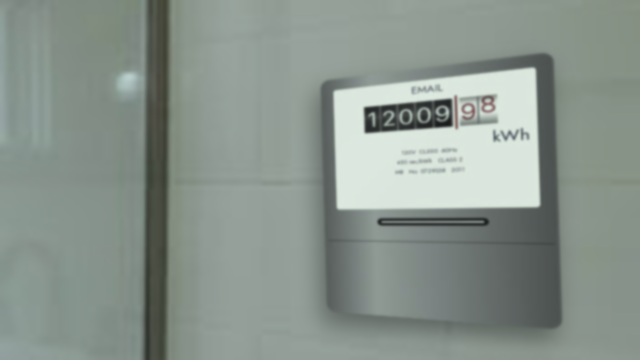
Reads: 12009.98 (kWh)
